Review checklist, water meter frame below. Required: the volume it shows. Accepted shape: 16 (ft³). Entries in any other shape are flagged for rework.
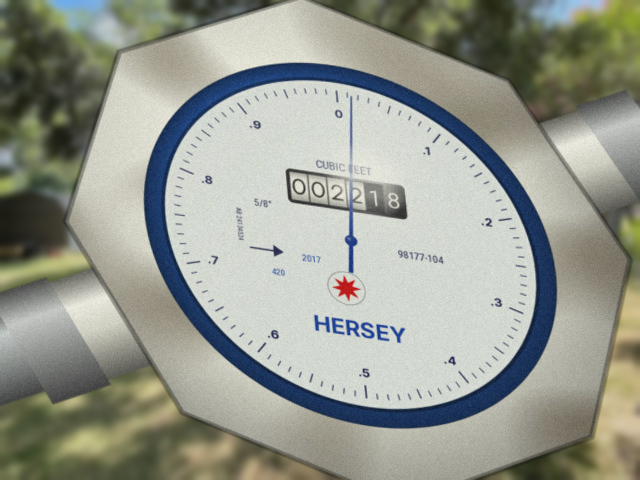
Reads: 2218.01 (ft³)
